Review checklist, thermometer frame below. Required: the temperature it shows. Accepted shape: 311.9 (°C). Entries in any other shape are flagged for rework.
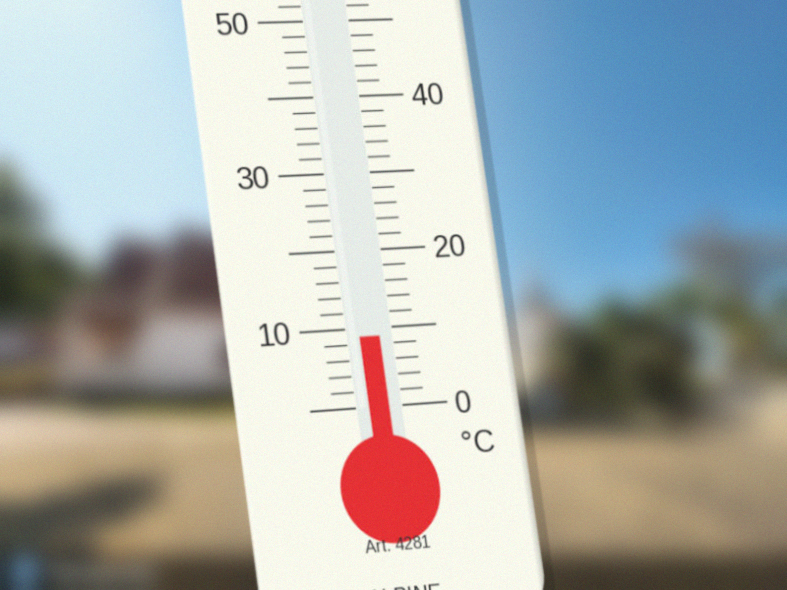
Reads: 9 (°C)
